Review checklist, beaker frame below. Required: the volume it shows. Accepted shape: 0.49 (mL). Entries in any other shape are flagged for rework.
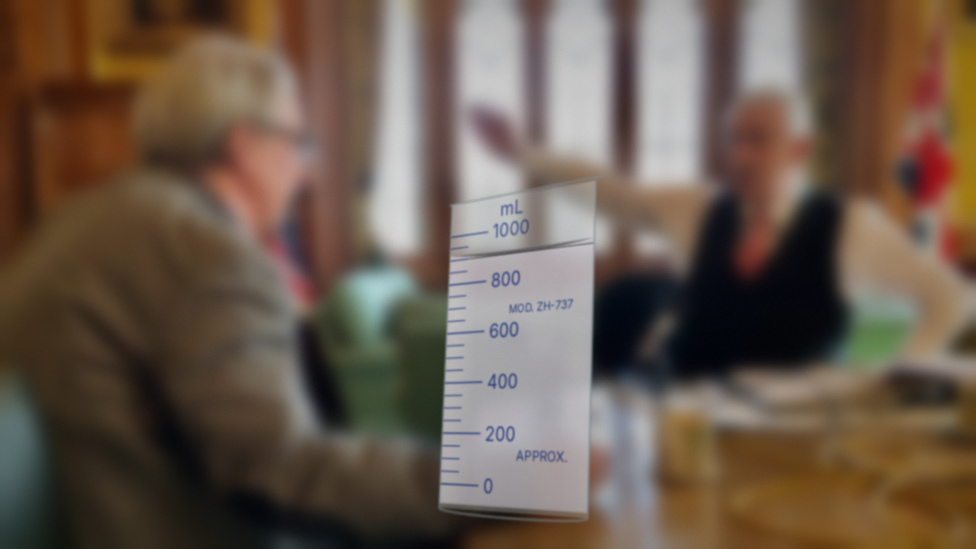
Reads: 900 (mL)
